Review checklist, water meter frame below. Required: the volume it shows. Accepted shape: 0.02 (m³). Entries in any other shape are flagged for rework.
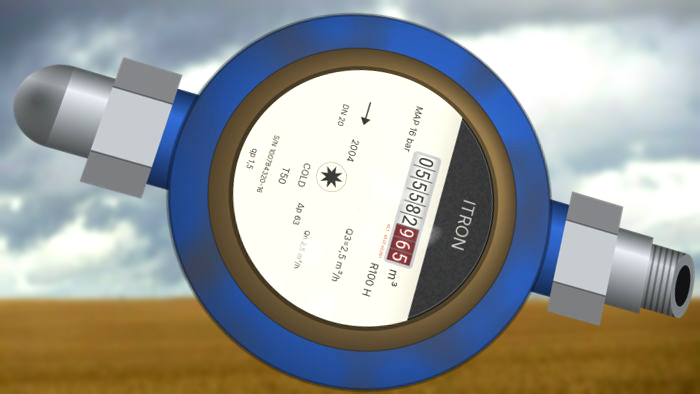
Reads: 55582.965 (m³)
